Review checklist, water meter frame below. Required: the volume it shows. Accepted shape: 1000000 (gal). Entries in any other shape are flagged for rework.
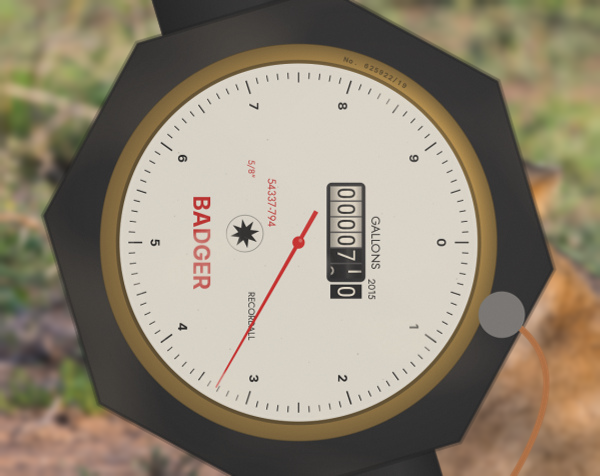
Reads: 713.3 (gal)
